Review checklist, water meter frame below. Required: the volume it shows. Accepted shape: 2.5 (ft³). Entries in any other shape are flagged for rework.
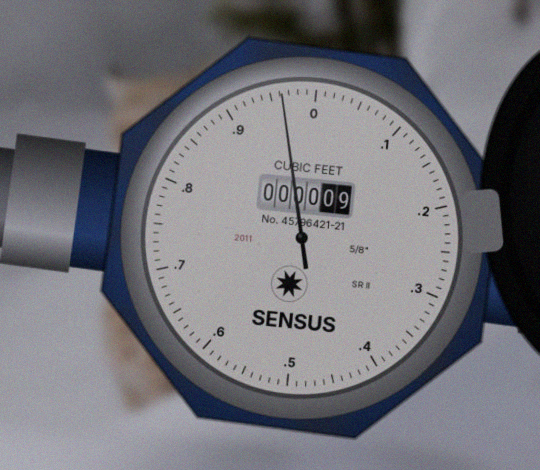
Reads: 8.96 (ft³)
